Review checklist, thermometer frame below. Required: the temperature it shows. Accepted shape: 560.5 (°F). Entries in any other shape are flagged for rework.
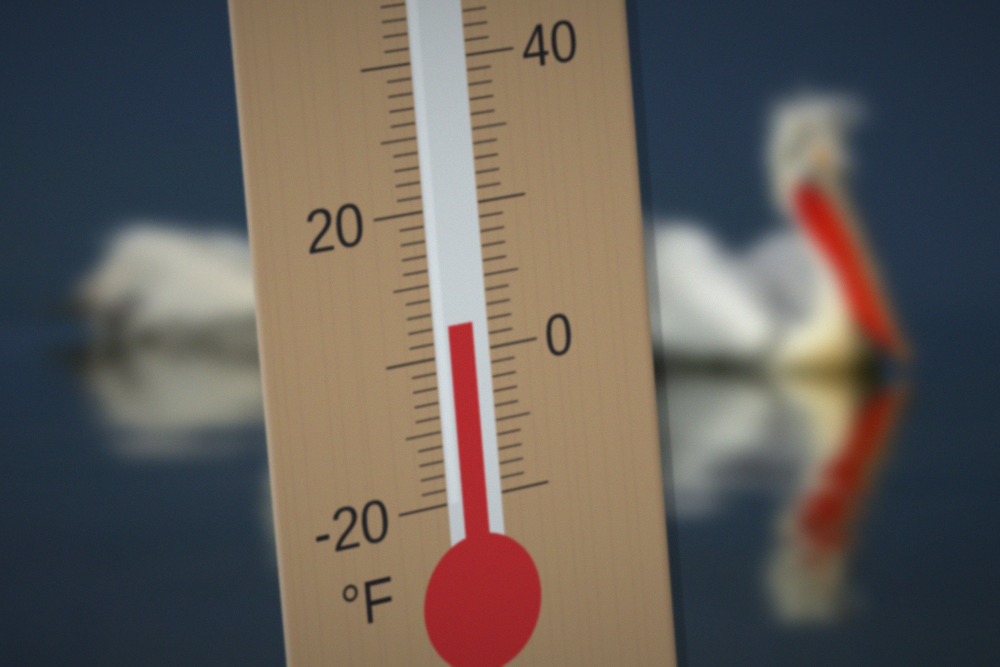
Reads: 4 (°F)
